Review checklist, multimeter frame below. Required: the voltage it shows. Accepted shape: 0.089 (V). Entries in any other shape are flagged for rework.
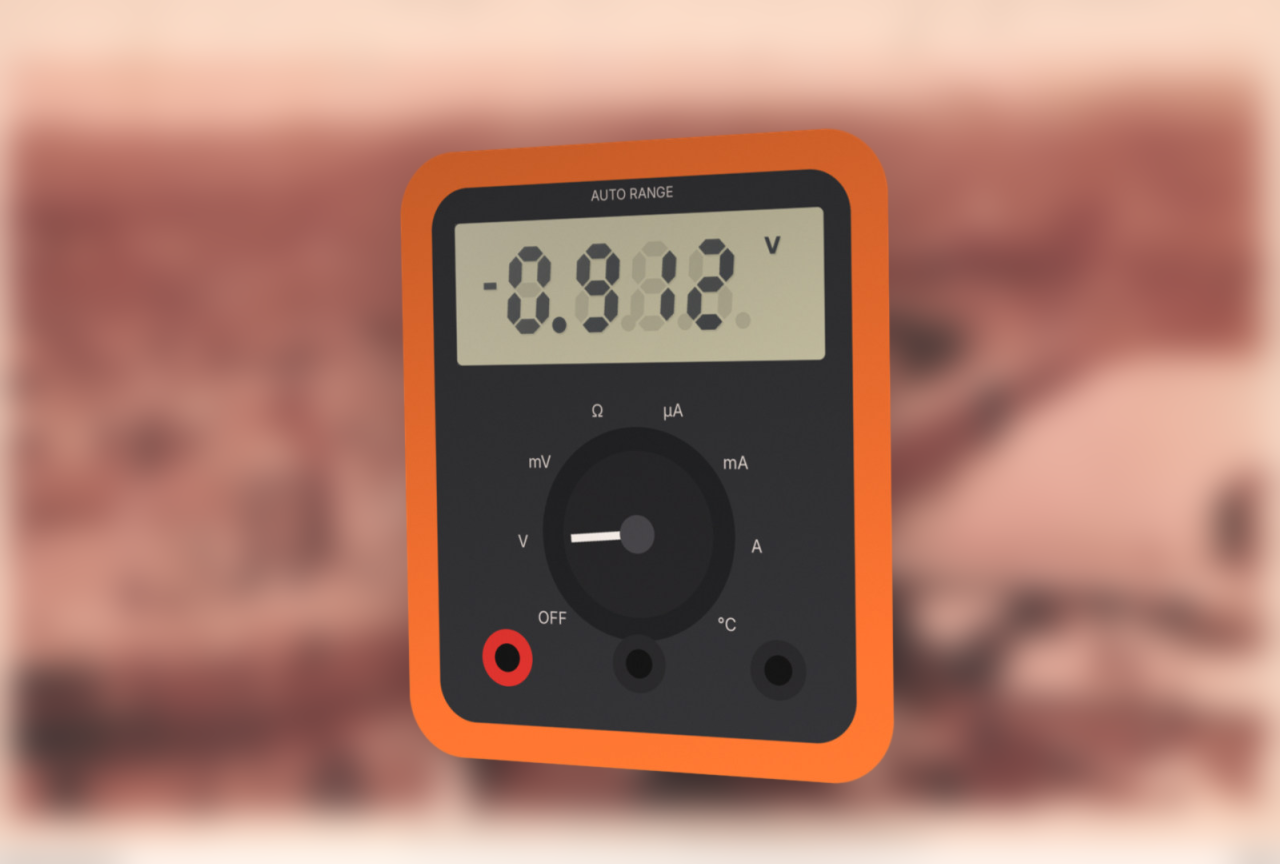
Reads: -0.912 (V)
